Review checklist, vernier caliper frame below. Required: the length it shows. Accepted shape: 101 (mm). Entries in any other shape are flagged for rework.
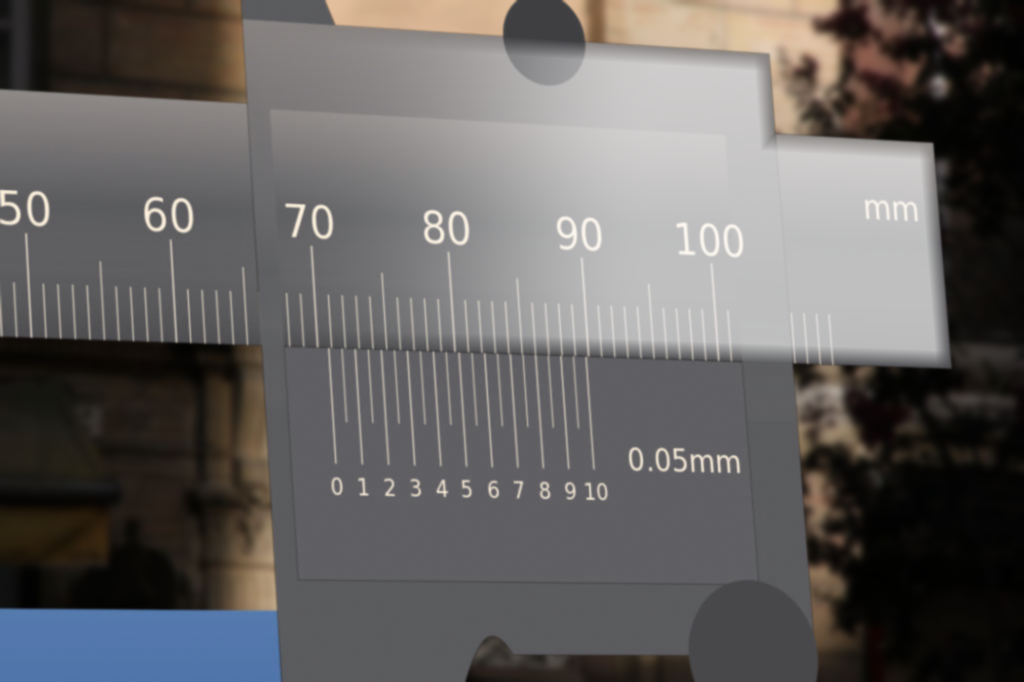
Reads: 70.8 (mm)
